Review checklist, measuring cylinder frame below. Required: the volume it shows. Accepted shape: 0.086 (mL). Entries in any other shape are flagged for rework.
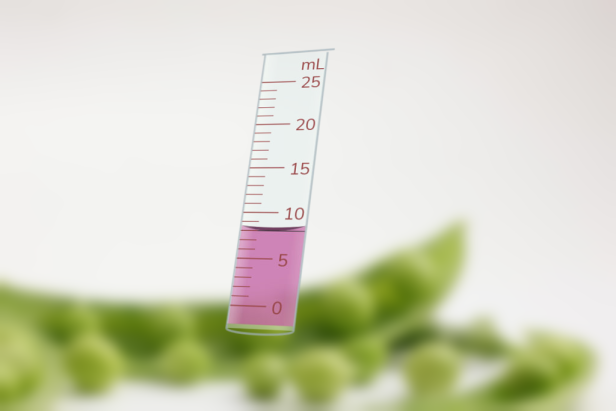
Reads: 8 (mL)
